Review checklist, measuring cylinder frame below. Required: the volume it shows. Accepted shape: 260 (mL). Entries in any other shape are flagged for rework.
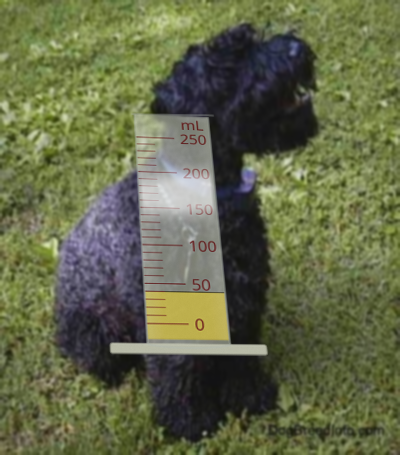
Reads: 40 (mL)
